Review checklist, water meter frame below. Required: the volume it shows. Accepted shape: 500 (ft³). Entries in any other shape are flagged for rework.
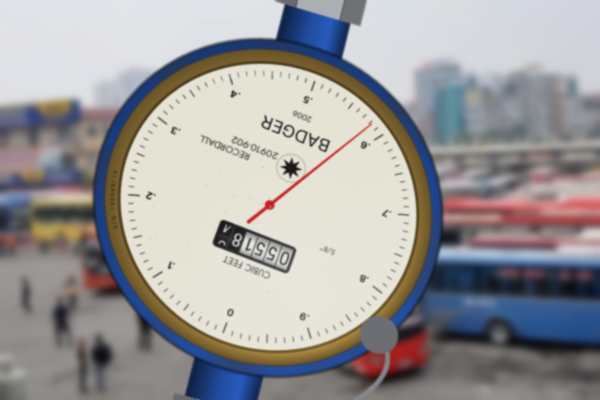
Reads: 55183.58 (ft³)
